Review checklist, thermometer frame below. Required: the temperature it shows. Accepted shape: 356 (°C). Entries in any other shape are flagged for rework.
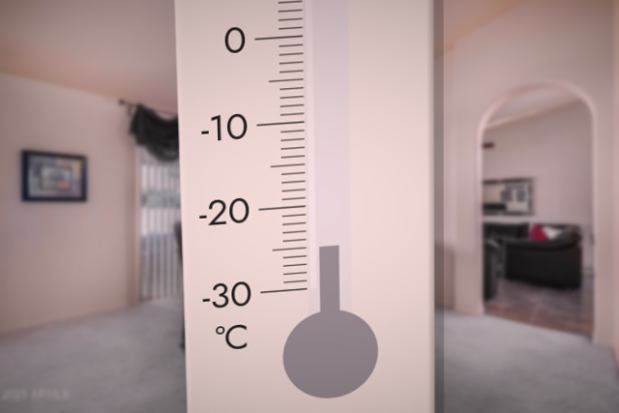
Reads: -25 (°C)
